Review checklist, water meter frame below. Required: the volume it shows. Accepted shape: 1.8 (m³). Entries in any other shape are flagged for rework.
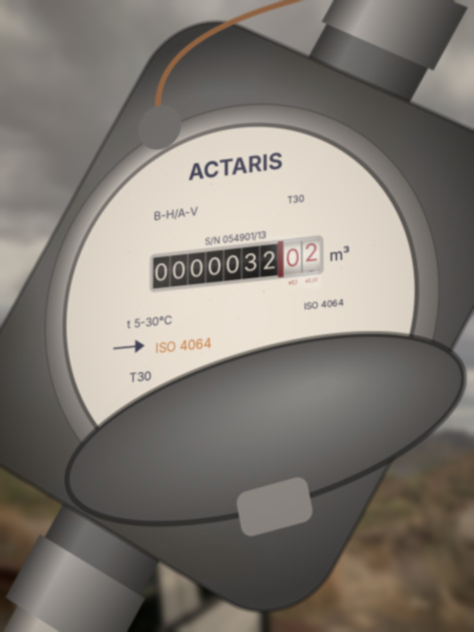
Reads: 32.02 (m³)
